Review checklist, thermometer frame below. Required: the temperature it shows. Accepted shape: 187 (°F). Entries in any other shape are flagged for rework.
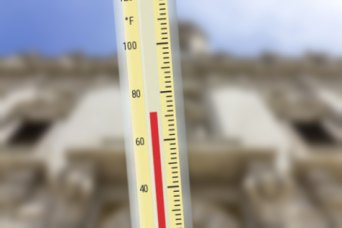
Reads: 72 (°F)
